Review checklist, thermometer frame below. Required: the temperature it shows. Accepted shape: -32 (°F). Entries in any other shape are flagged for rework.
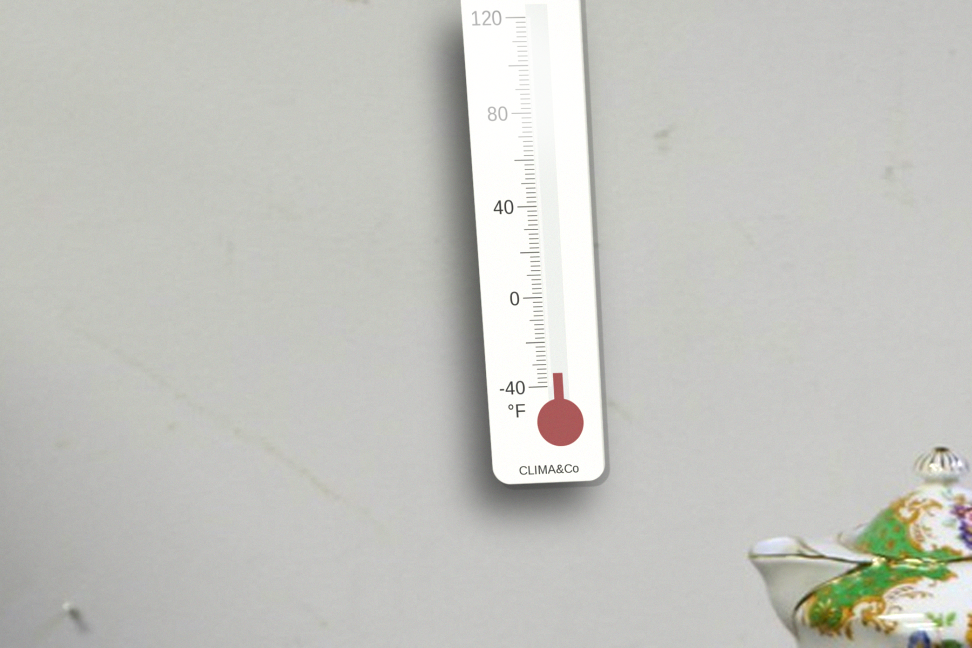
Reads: -34 (°F)
